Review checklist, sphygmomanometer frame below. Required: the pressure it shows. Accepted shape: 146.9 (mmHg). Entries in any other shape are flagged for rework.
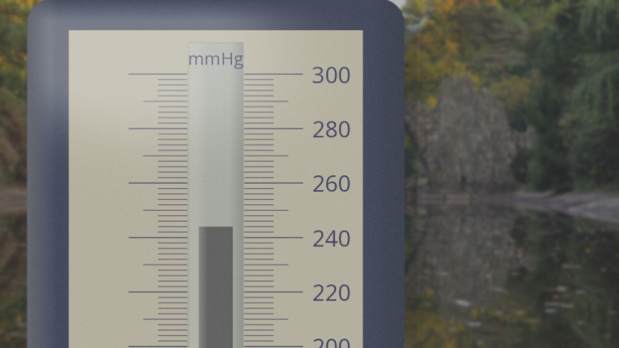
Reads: 244 (mmHg)
